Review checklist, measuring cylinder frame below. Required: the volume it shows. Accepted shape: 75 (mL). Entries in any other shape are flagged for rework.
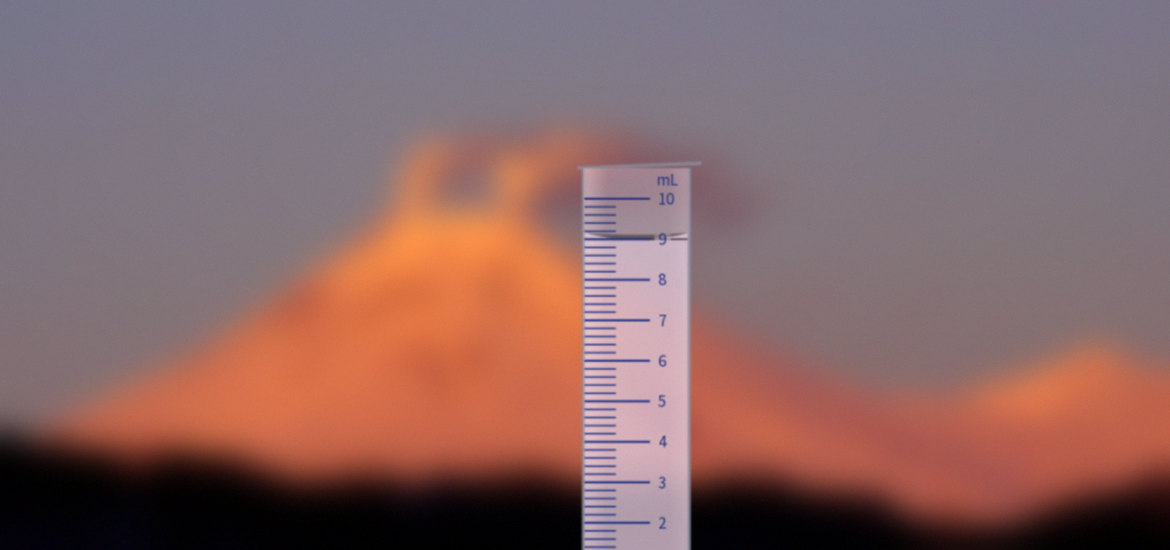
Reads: 9 (mL)
